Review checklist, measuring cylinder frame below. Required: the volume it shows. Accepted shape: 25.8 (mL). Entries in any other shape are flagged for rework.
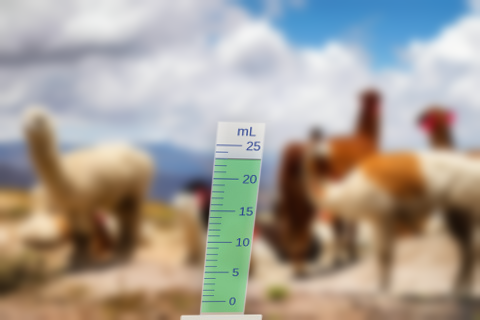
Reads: 23 (mL)
